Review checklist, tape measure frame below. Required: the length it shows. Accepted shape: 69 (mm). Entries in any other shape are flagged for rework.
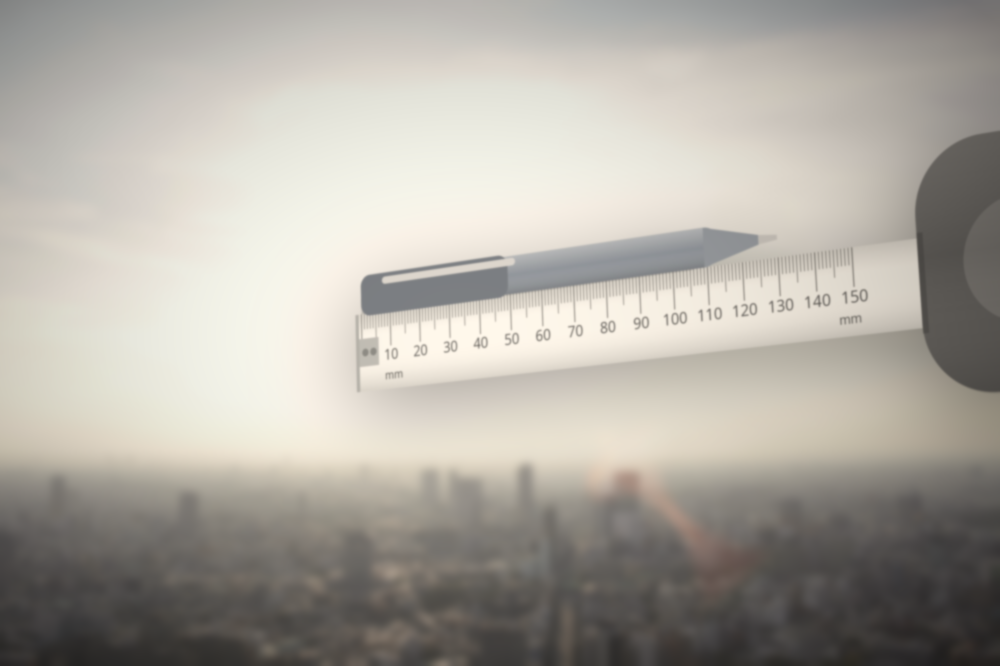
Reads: 130 (mm)
